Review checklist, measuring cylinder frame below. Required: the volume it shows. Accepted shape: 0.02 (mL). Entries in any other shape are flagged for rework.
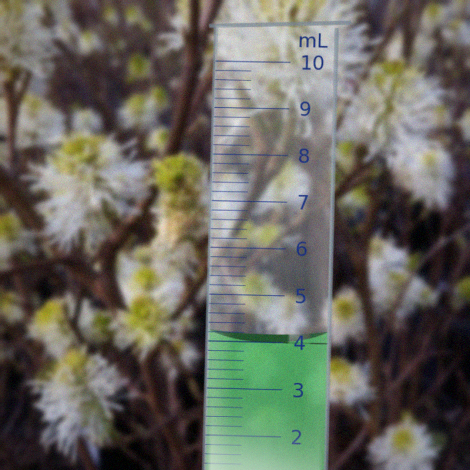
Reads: 4 (mL)
